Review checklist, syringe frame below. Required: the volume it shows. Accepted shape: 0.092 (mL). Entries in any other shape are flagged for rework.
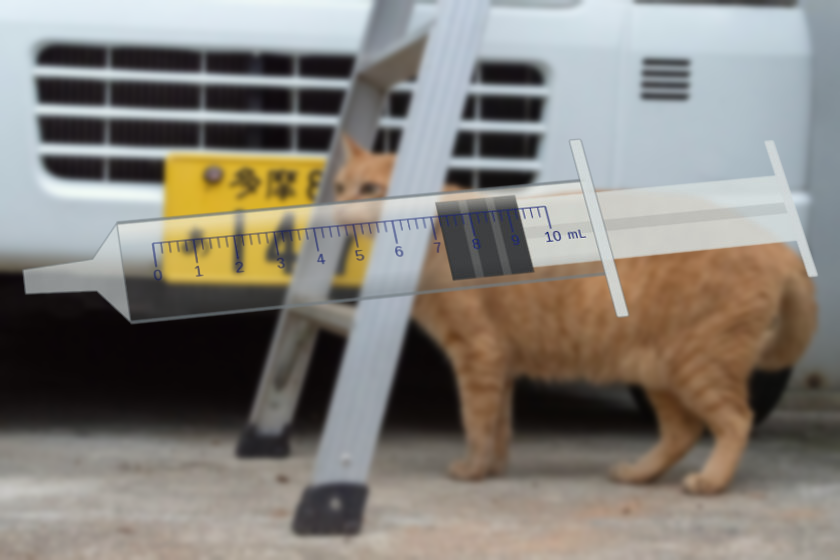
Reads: 7.2 (mL)
